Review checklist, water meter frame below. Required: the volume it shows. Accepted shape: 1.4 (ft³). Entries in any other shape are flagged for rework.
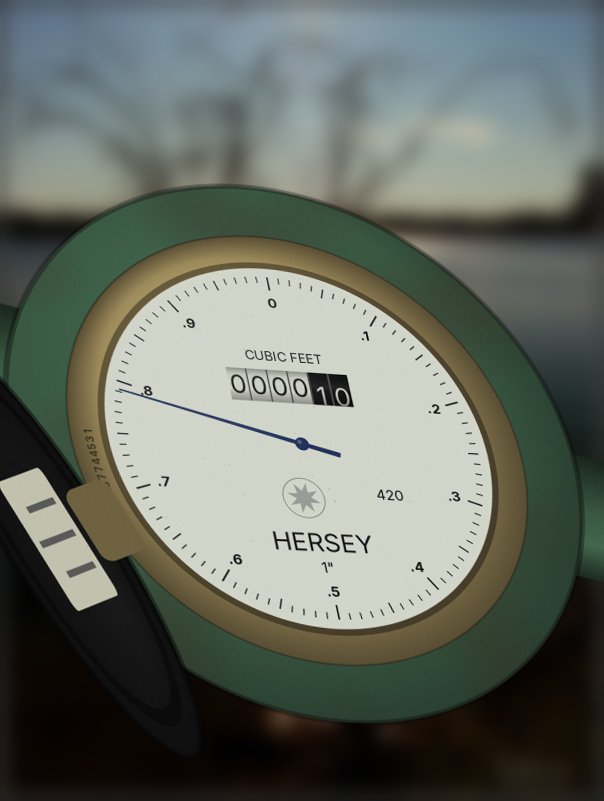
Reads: 9.79 (ft³)
